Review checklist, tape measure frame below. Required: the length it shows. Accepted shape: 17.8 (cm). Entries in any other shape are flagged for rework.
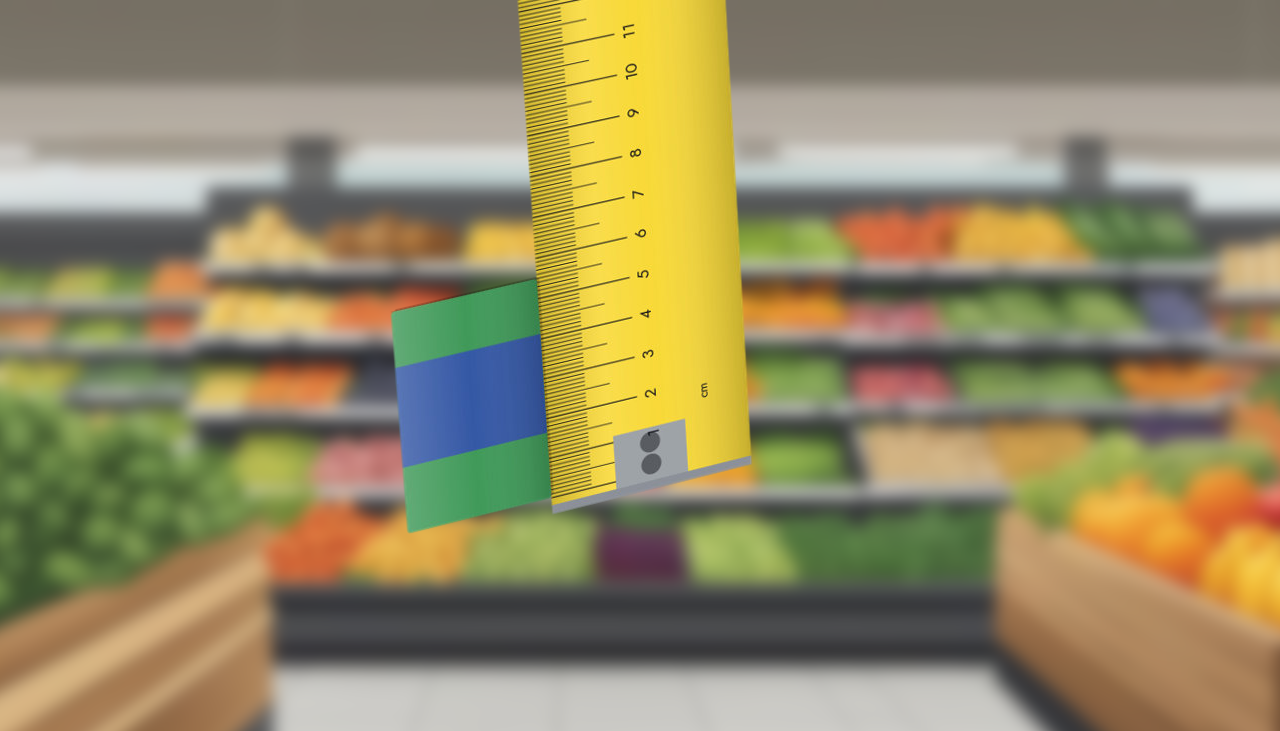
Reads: 5.5 (cm)
